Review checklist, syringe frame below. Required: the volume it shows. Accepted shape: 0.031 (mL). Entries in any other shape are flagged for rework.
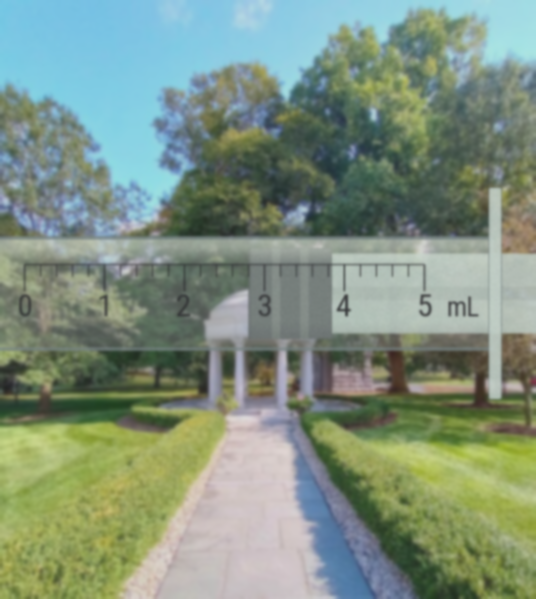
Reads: 2.8 (mL)
